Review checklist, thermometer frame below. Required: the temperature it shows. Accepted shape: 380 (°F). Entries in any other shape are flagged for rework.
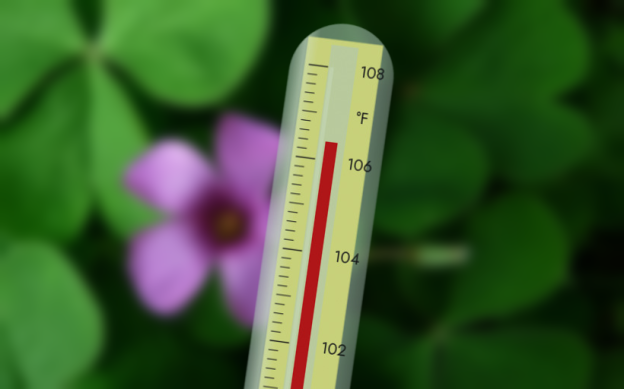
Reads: 106.4 (°F)
